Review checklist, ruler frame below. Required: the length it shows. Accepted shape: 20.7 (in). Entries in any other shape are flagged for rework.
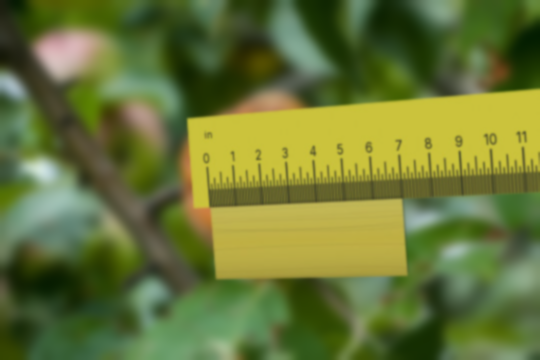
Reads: 7 (in)
